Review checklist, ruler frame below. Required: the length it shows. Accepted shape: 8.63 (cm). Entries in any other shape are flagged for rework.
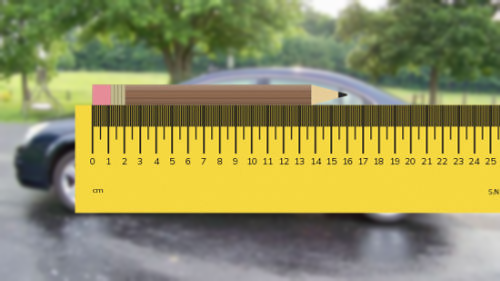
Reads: 16 (cm)
